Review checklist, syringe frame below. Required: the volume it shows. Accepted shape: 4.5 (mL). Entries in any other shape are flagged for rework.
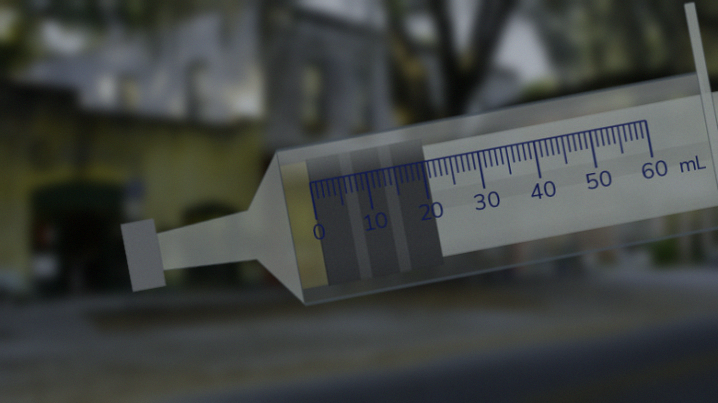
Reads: 0 (mL)
